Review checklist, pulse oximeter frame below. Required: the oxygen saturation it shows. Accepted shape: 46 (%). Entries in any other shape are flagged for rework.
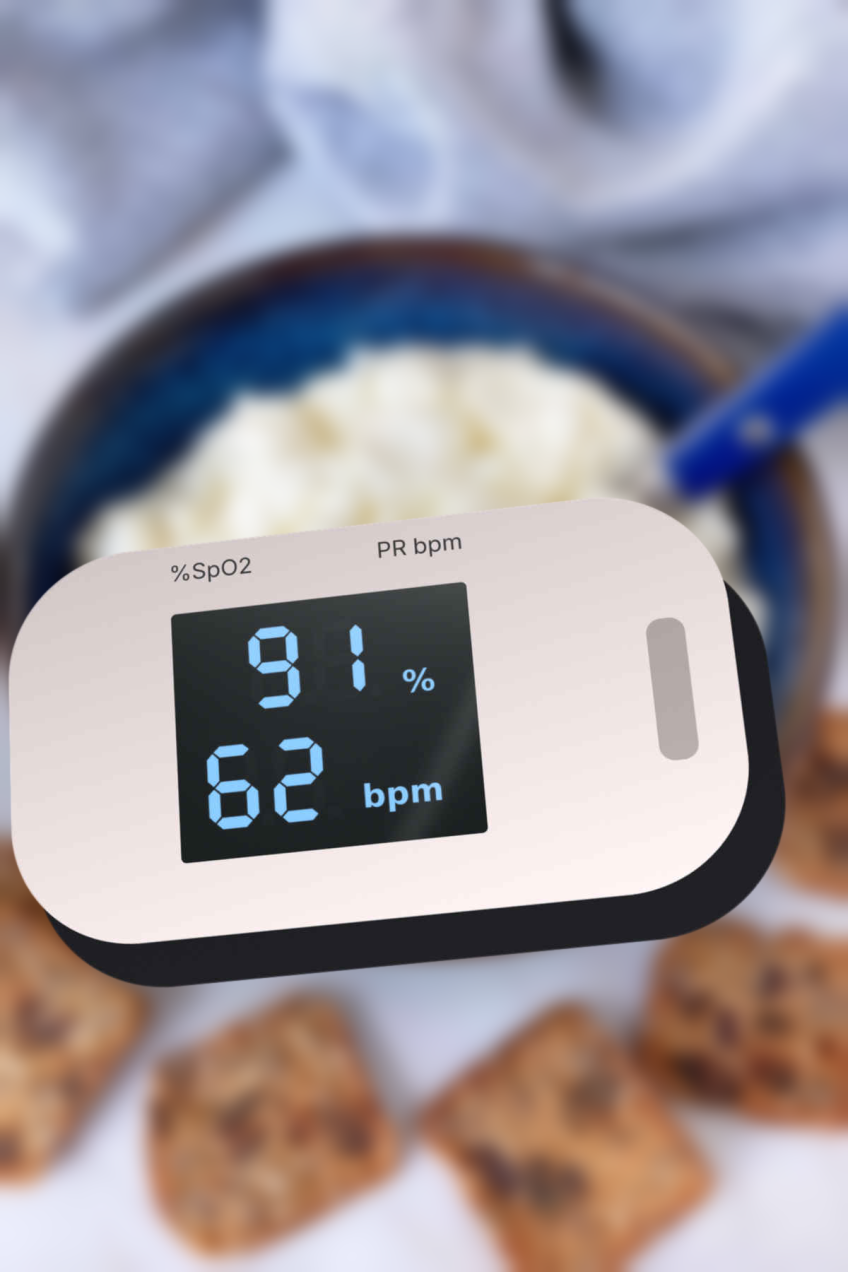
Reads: 91 (%)
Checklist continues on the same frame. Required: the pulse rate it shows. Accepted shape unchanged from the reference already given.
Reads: 62 (bpm)
